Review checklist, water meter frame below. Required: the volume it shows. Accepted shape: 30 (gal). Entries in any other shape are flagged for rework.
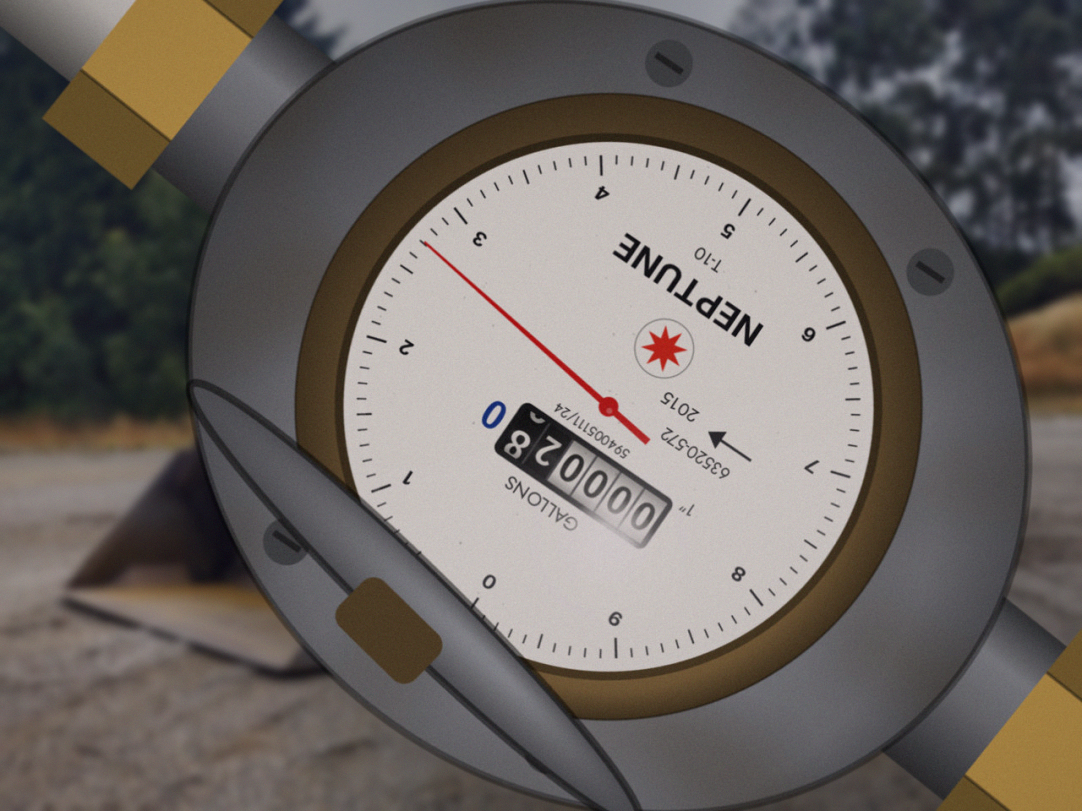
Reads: 282.7 (gal)
